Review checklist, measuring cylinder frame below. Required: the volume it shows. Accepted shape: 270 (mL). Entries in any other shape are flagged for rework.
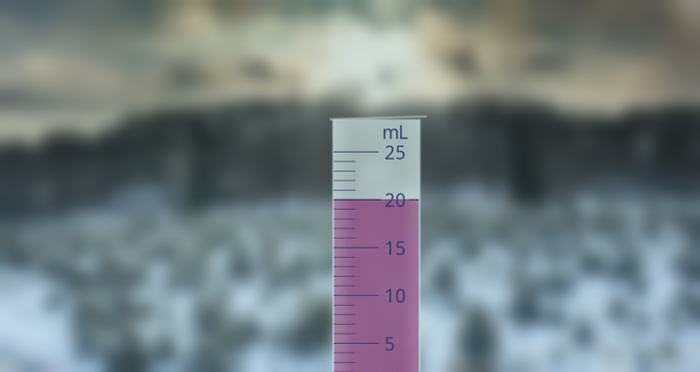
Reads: 20 (mL)
